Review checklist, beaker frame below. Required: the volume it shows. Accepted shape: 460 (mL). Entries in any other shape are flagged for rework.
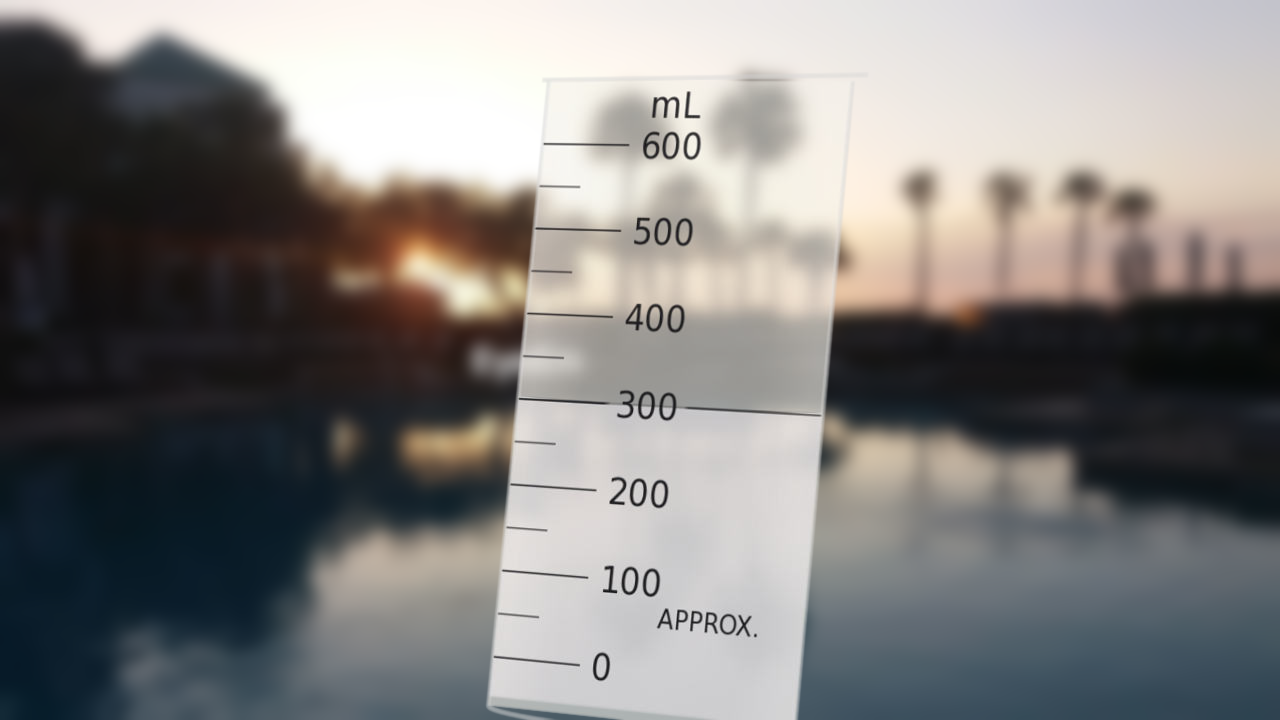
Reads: 300 (mL)
